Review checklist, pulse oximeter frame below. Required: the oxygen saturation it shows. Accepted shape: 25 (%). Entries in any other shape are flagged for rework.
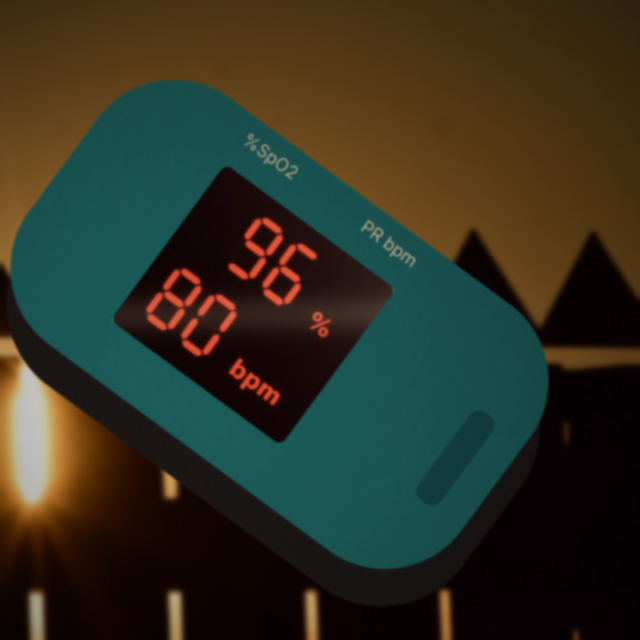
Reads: 96 (%)
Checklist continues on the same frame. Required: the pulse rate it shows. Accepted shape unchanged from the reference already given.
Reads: 80 (bpm)
